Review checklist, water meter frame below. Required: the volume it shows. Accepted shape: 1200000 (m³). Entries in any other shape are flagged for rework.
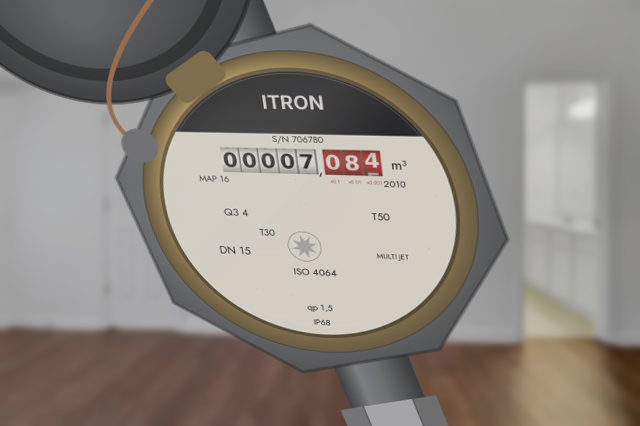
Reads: 7.084 (m³)
